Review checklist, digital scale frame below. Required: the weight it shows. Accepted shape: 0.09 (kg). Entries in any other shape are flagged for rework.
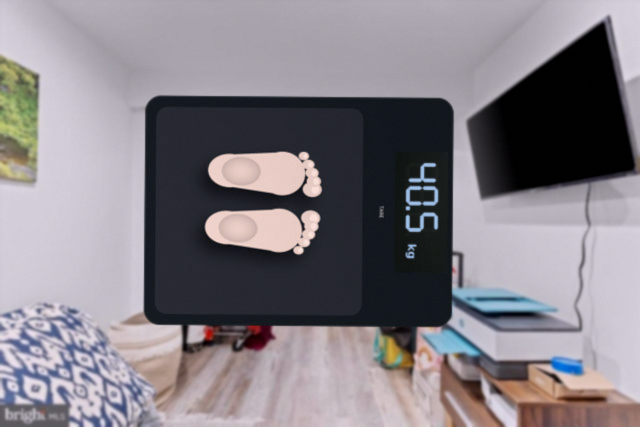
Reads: 40.5 (kg)
